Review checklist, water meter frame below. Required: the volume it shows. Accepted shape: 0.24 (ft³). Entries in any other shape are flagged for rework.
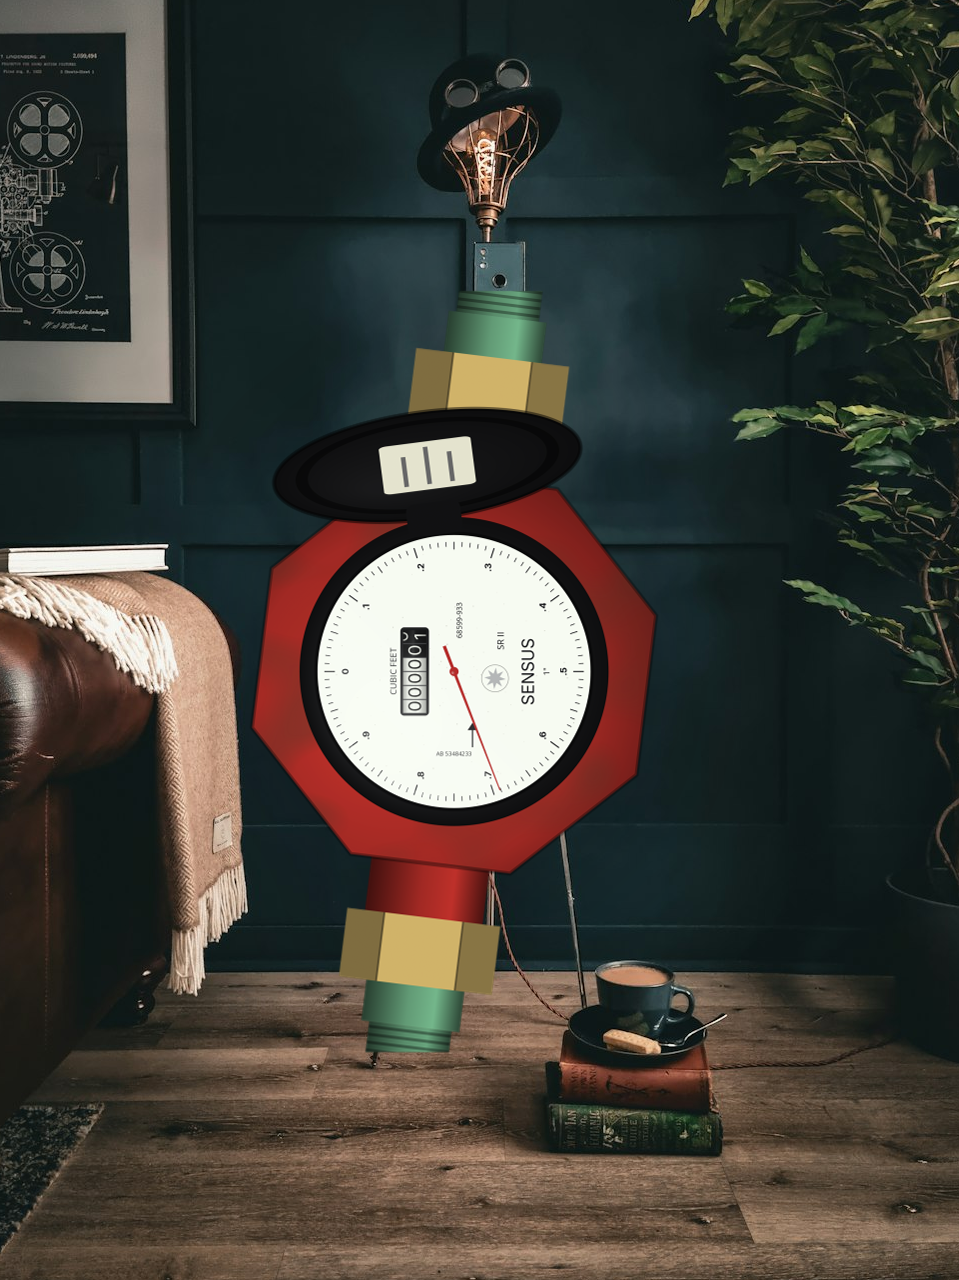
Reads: 0.69 (ft³)
